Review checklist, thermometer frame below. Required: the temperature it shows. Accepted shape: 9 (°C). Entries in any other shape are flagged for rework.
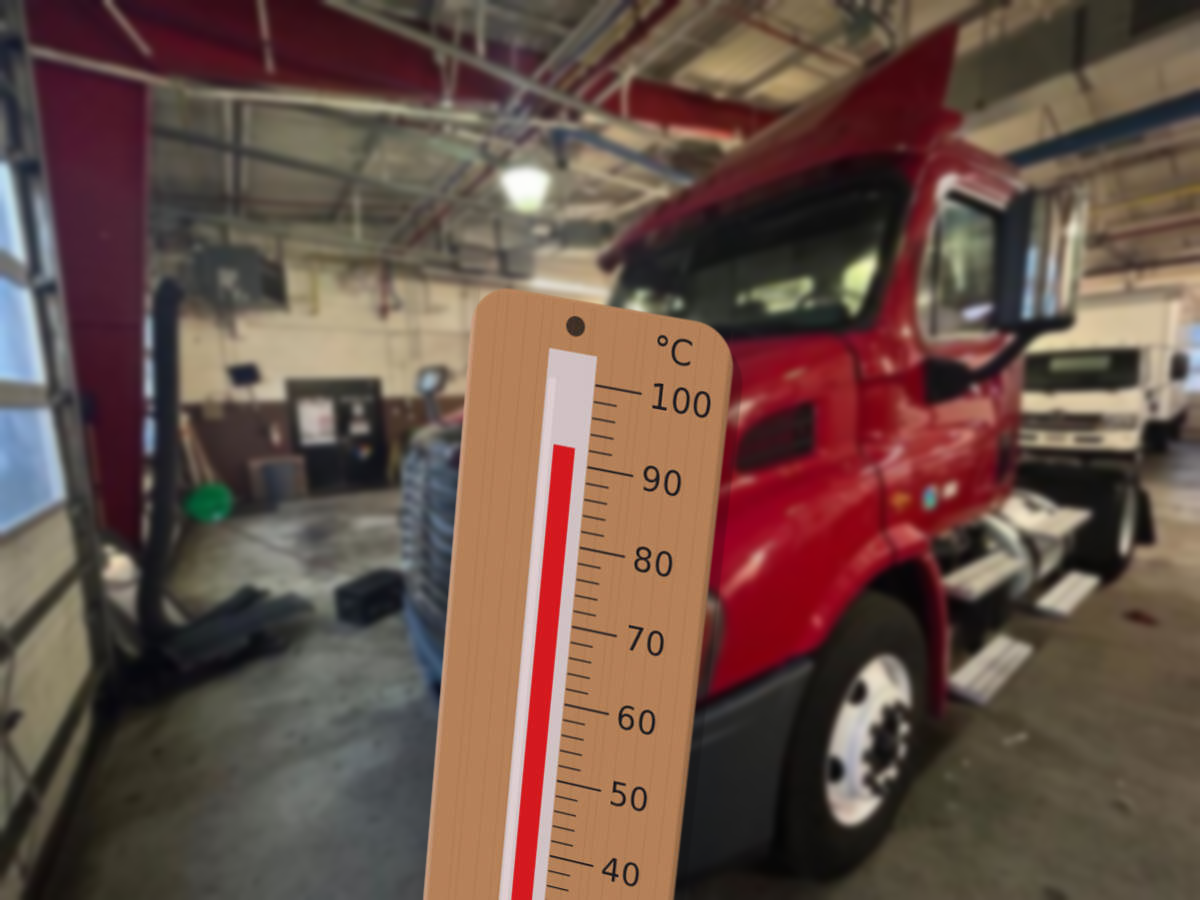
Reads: 92 (°C)
